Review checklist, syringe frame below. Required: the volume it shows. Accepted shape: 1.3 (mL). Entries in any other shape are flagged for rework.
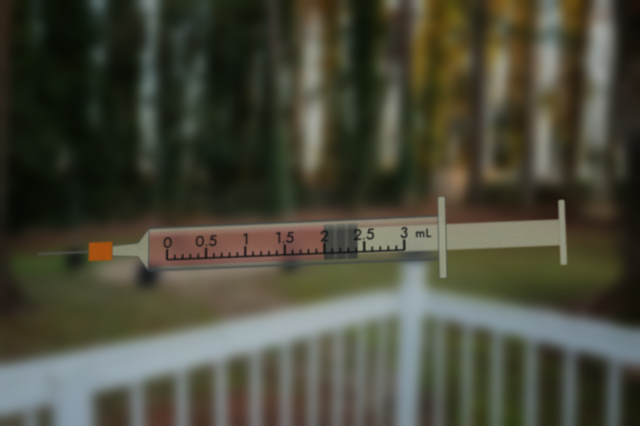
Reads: 2 (mL)
